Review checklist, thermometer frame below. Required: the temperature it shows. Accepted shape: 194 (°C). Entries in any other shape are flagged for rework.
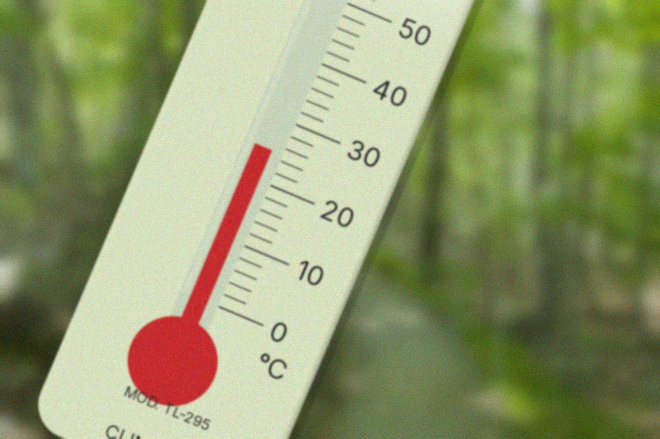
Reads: 25 (°C)
